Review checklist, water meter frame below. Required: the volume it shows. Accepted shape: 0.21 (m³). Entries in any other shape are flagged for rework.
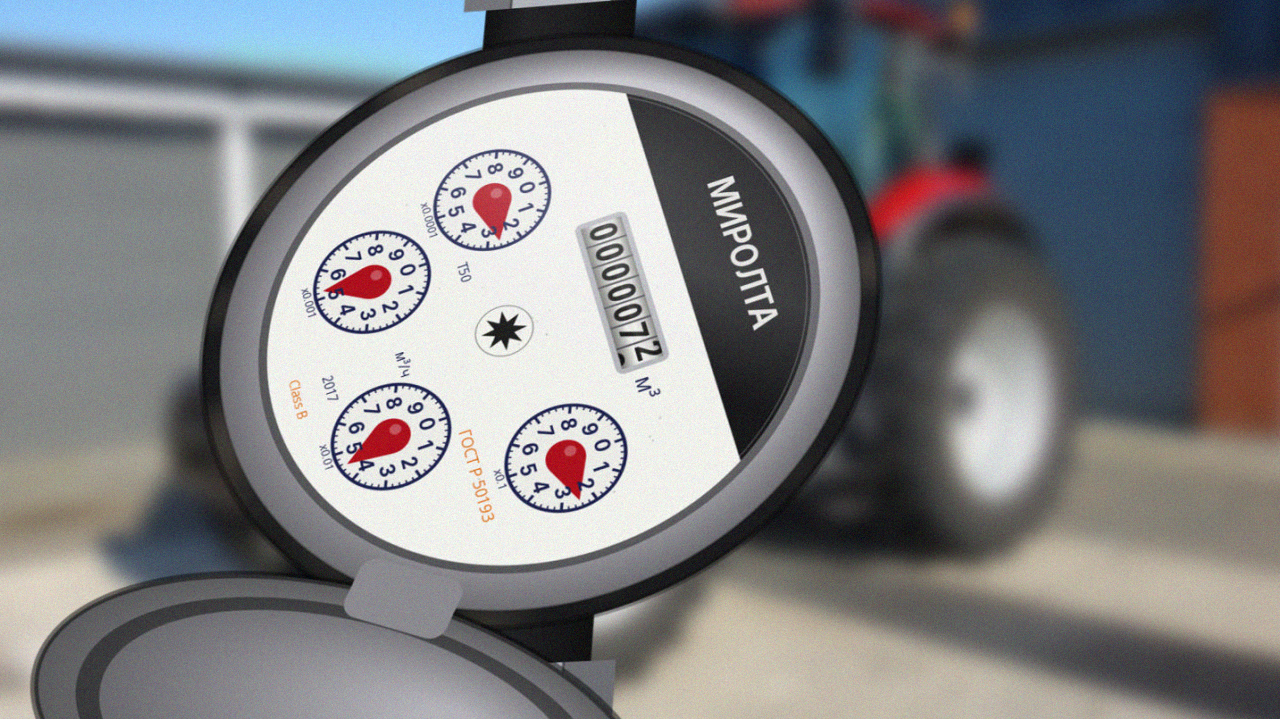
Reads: 72.2452 (m³)
